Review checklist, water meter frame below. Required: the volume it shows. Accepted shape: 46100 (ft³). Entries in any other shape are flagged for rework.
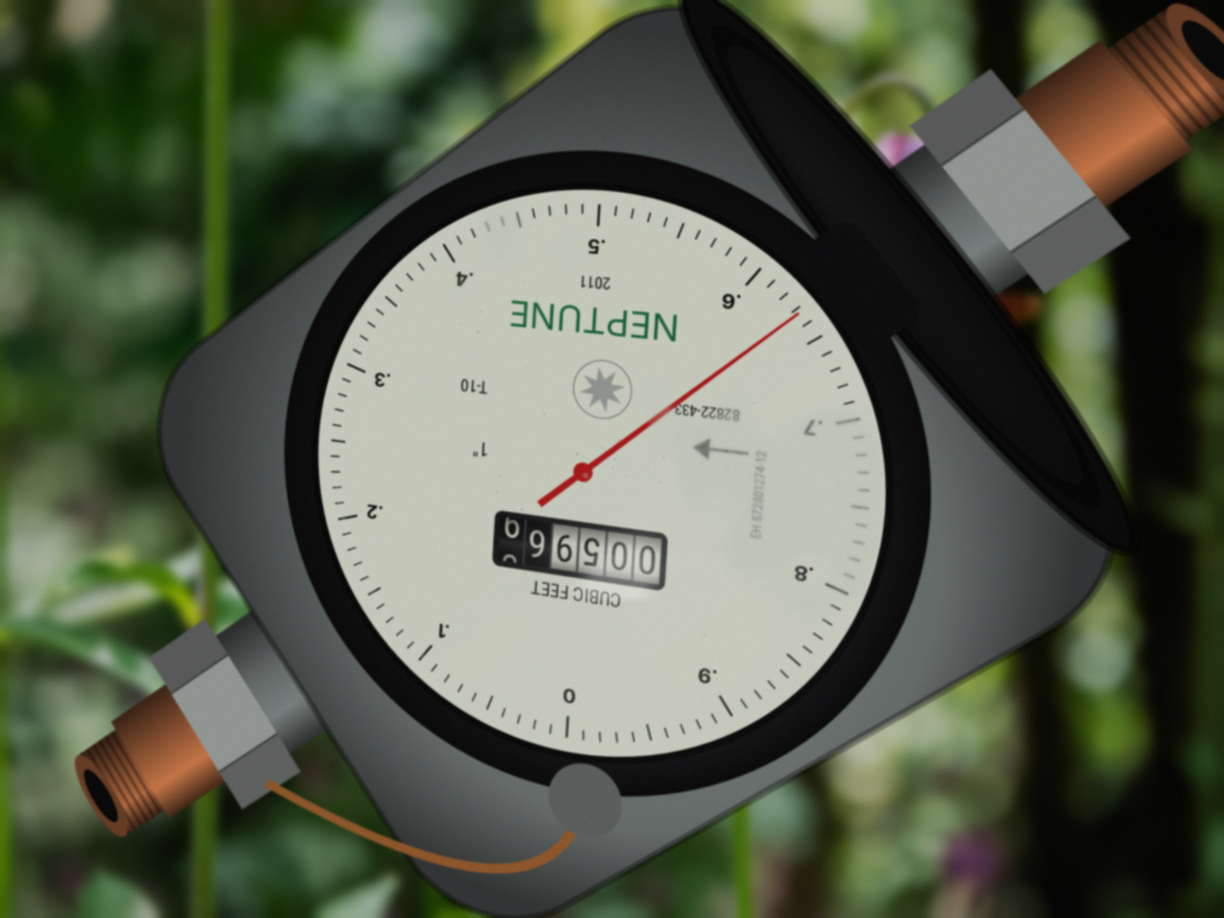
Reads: 5968.63 (ft³)
